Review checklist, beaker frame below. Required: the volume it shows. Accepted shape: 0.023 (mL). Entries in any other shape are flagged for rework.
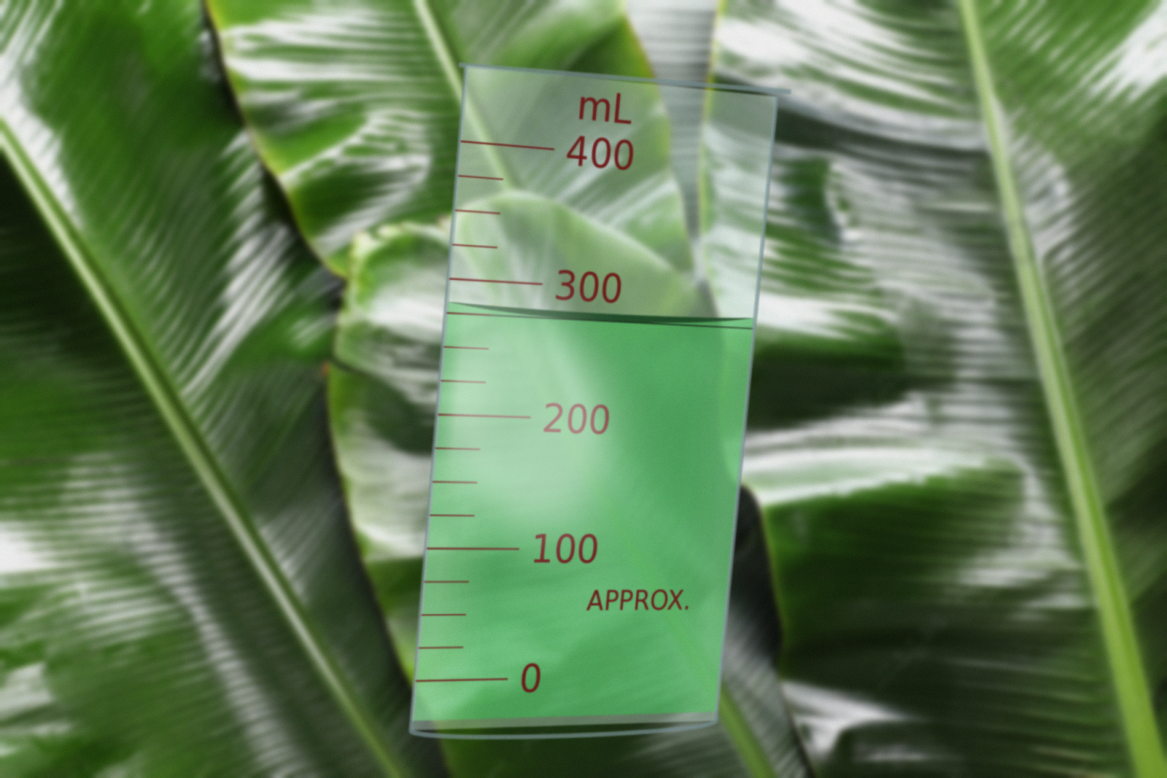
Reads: 275 (mL)
